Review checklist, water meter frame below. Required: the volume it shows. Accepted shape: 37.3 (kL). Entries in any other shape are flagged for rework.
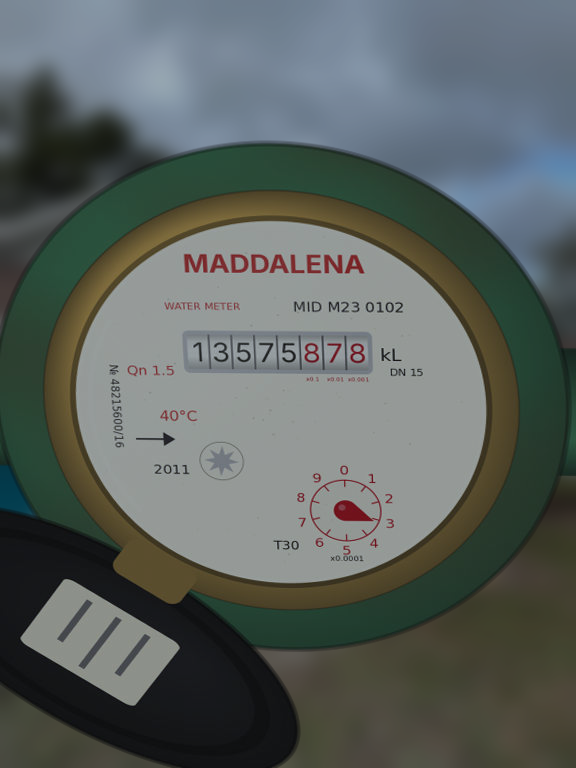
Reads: 13575.8783 (kL)
